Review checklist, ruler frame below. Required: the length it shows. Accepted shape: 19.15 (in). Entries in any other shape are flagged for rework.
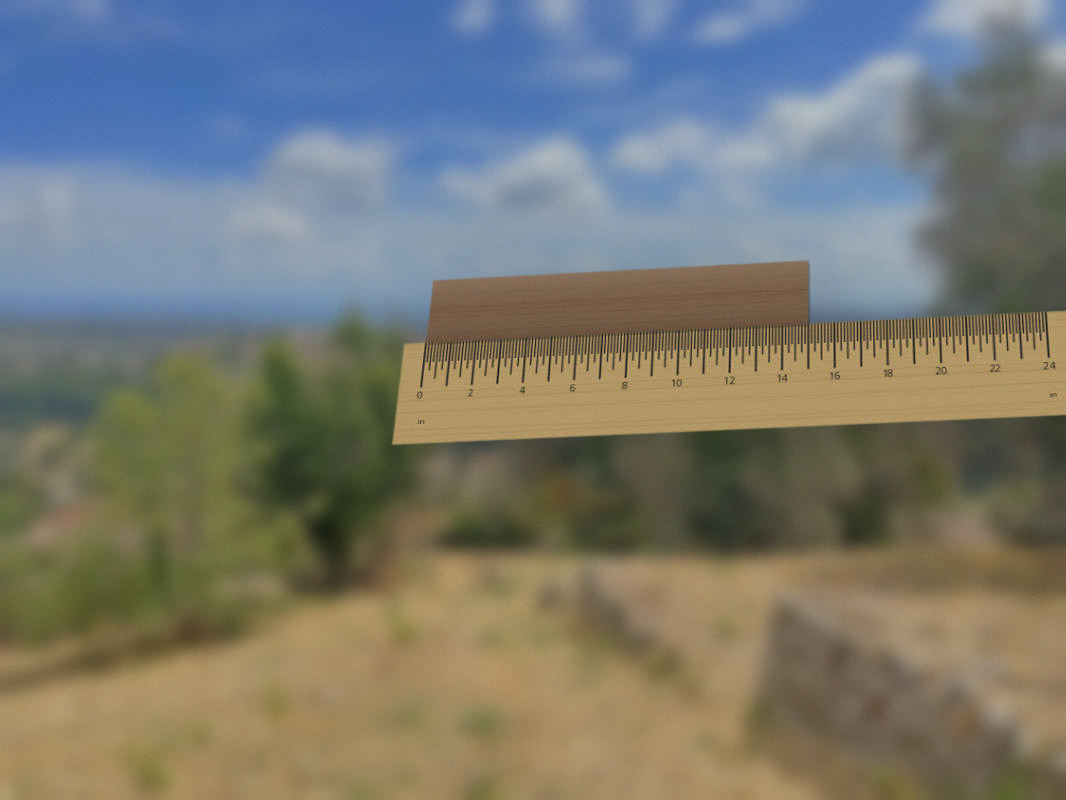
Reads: 15 (in)
